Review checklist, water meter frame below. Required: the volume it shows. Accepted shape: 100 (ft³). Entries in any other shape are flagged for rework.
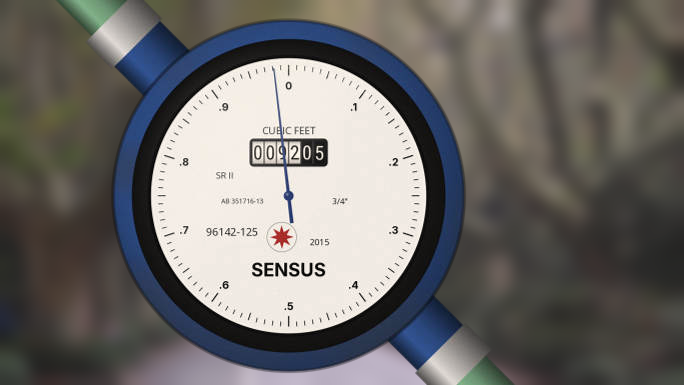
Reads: 9204.98 (ft³)
